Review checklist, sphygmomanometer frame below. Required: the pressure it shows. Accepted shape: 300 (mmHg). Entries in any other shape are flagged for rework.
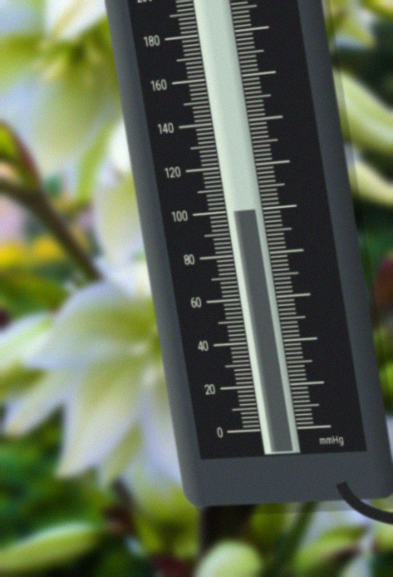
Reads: 100 (mmHg)
